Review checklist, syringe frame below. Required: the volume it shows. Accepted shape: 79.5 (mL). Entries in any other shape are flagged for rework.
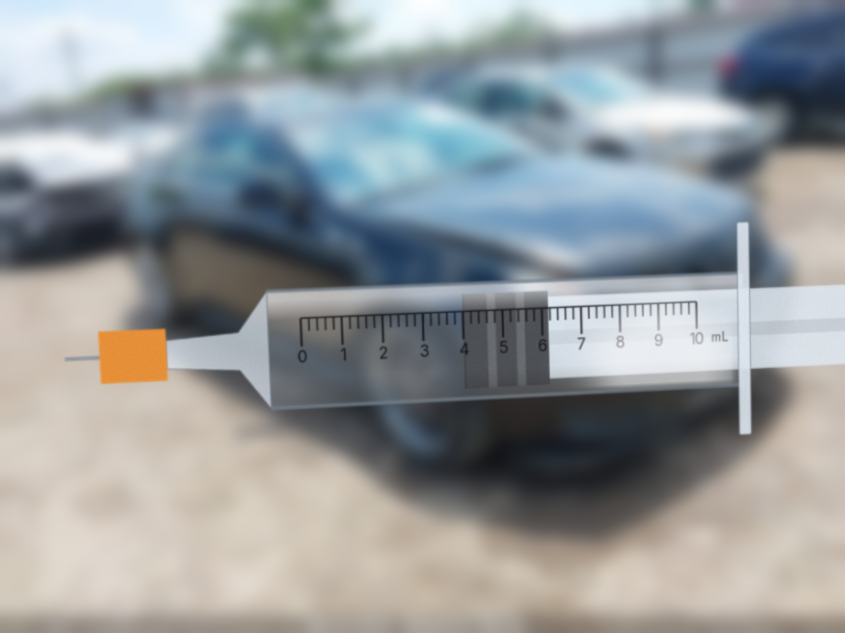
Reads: 4 (mL)
